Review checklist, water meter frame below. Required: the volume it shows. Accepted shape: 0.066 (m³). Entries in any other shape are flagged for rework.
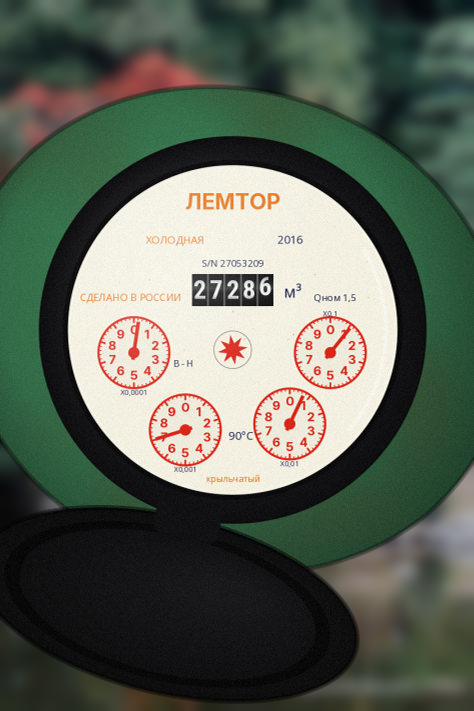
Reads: 27286.1070 (m³)
